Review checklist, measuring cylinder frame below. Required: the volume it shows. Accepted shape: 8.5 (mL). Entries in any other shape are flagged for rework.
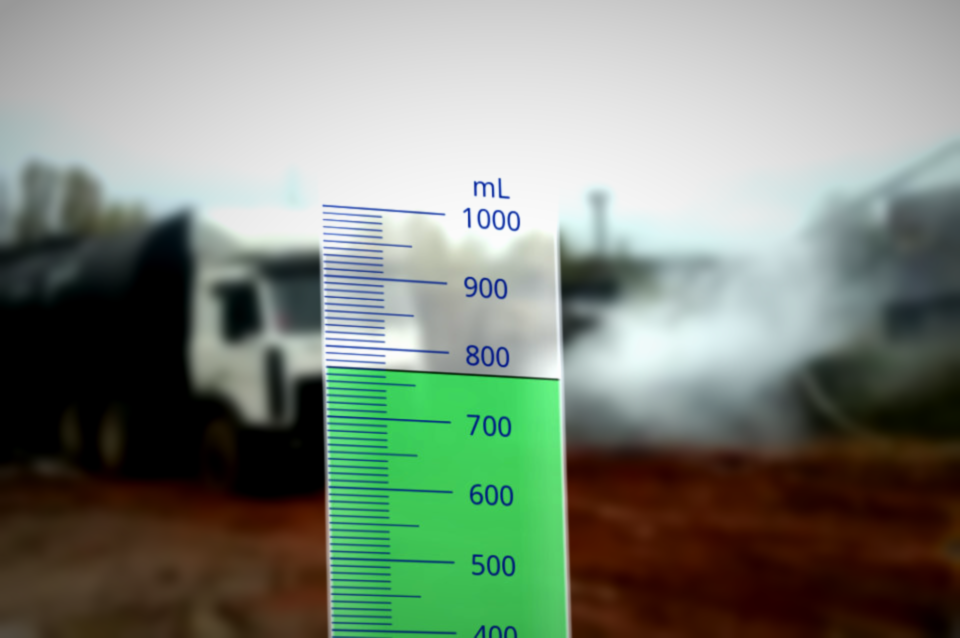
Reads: 770 (mL)
